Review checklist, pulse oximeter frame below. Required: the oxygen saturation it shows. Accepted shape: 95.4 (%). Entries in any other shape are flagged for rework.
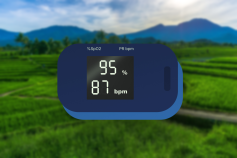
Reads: 95 (%)
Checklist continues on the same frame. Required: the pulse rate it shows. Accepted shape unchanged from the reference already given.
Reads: 87 (bpm)
